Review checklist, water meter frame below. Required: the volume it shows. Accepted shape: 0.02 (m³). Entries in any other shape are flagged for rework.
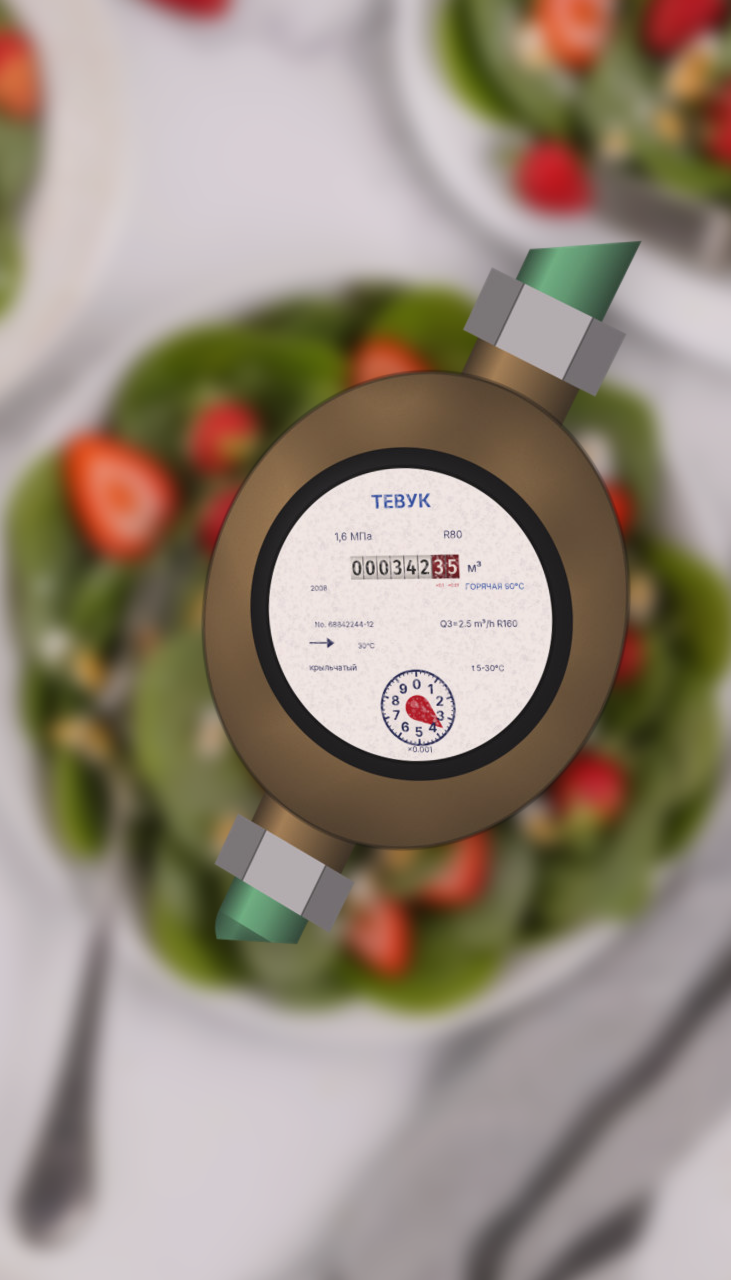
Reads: 342.353 (m³)
